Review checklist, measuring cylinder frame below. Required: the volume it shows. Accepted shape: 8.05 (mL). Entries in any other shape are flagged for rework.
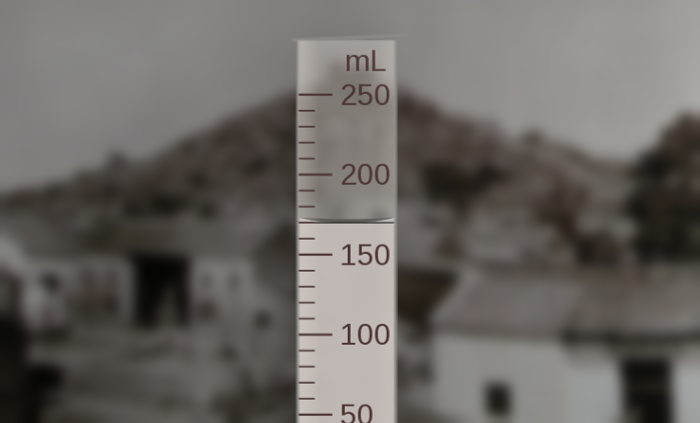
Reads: 170 (mL)
